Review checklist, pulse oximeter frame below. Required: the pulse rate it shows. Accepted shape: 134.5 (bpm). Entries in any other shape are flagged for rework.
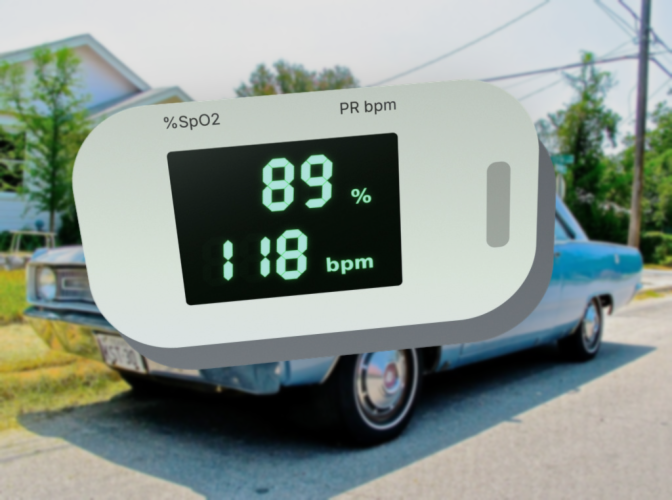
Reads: 118 (bpm)
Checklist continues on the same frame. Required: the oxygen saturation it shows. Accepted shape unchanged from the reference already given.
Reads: 89 (%)
